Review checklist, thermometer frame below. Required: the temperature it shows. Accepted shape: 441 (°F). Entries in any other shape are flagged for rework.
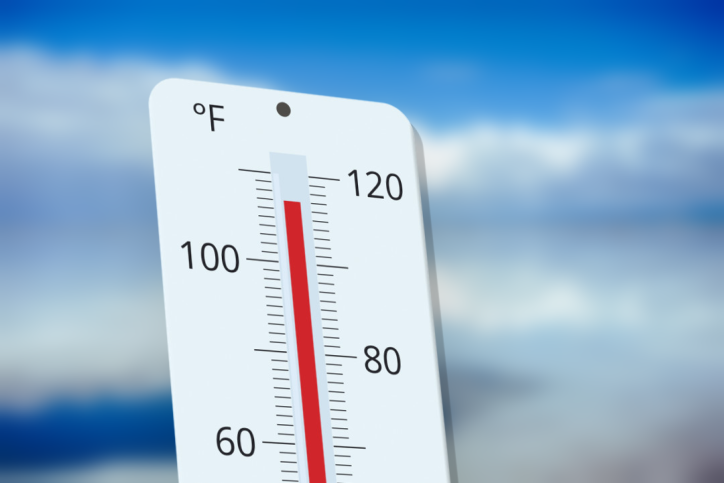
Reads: 114 (°F)
